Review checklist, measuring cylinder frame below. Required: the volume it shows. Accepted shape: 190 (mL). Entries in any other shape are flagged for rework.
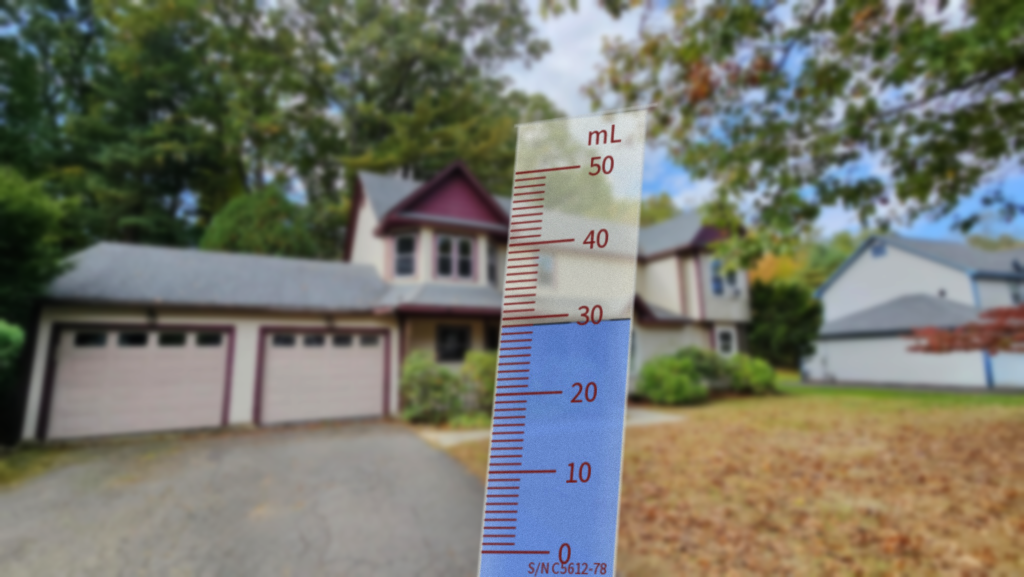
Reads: 29 (mL)
